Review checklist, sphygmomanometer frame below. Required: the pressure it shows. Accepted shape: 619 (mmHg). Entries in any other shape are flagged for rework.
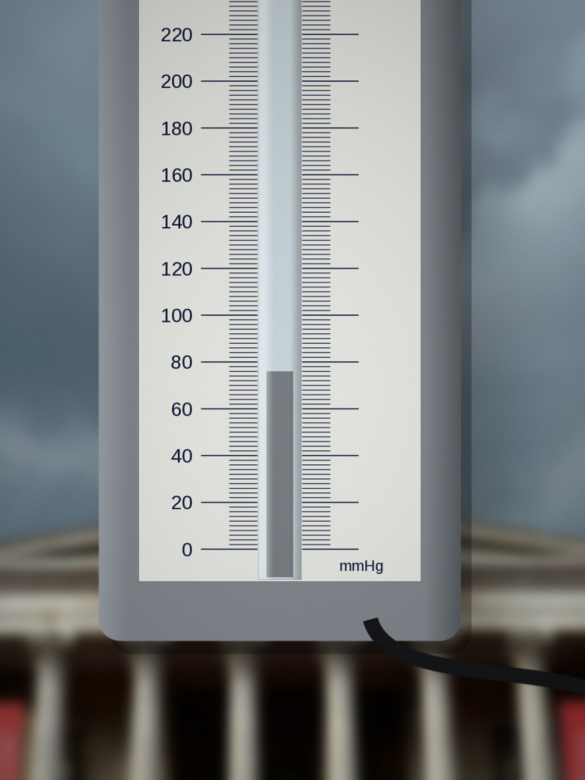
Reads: 76 (mmHg)
